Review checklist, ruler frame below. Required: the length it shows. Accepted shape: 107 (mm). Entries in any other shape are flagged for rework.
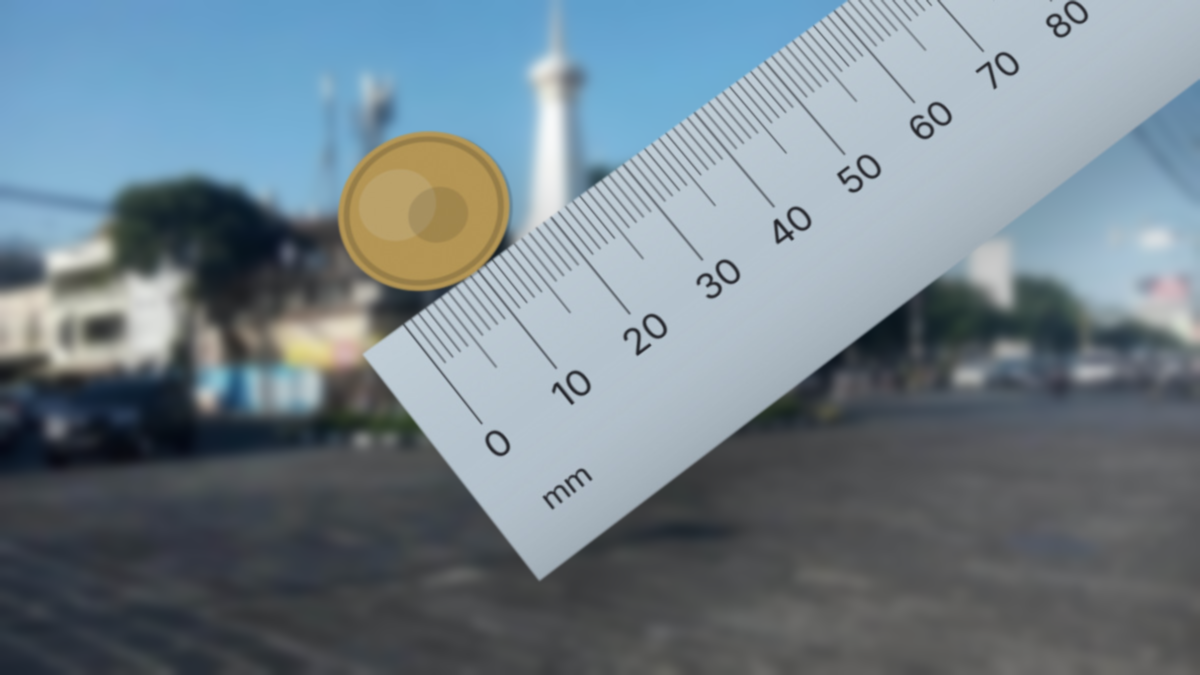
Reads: 19 (mm)
